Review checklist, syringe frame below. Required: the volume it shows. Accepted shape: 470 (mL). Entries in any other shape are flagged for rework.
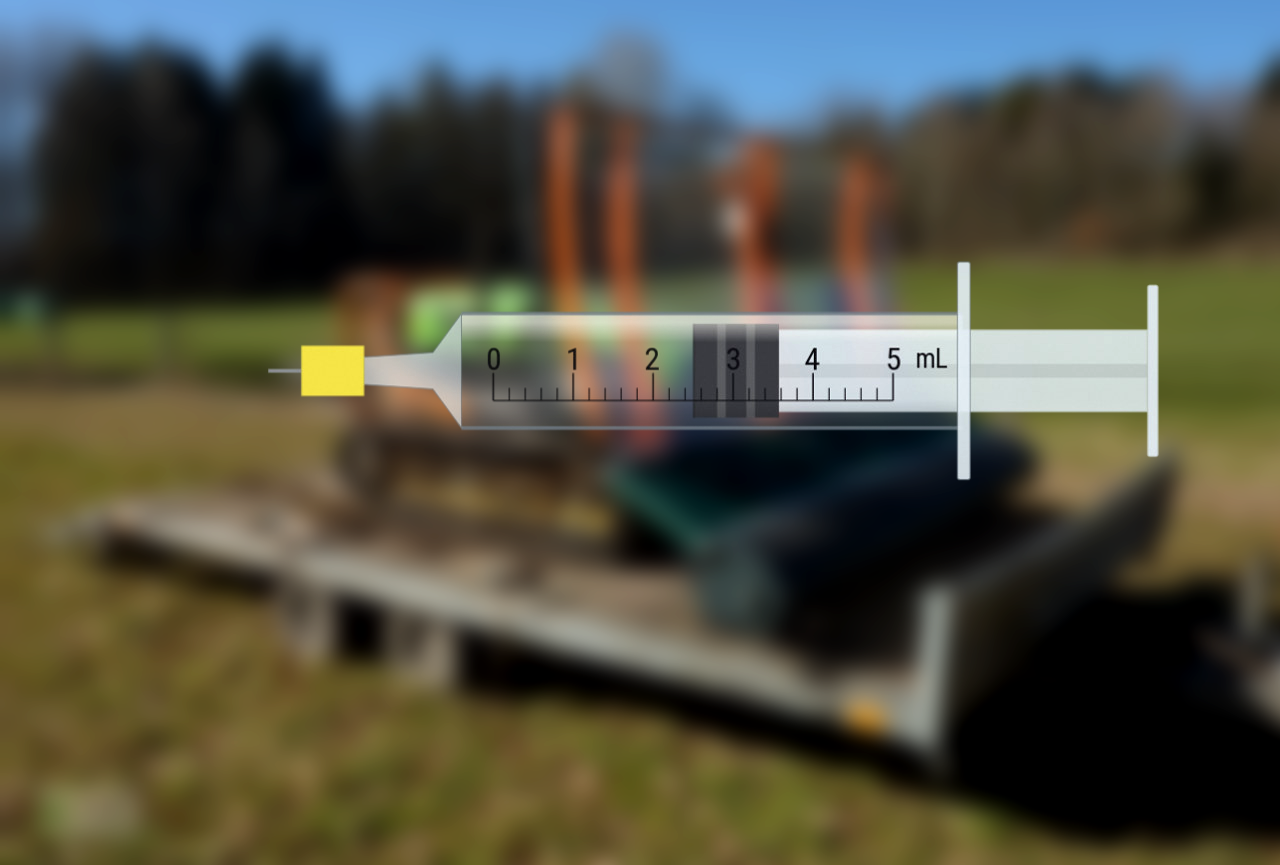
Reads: 2.5 (mL)
